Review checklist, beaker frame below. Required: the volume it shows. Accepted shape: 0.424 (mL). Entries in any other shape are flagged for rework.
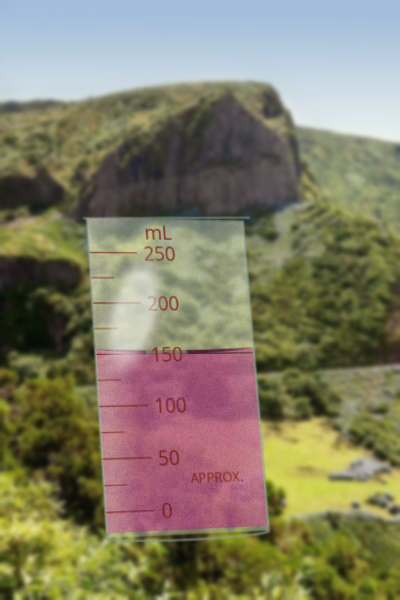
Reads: 150 (mL)
